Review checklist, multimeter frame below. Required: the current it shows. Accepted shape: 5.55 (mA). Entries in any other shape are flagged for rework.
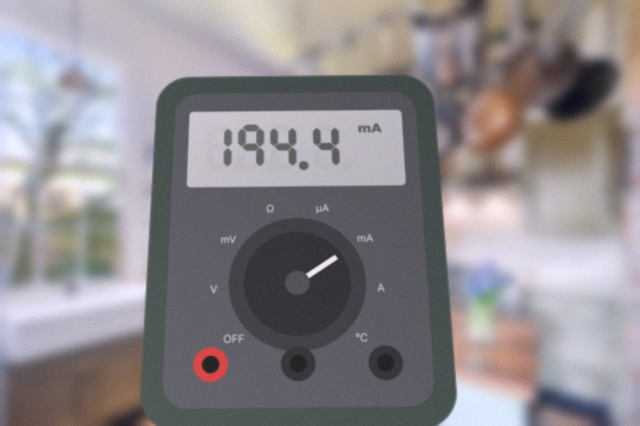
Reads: 194.4 (mA)
